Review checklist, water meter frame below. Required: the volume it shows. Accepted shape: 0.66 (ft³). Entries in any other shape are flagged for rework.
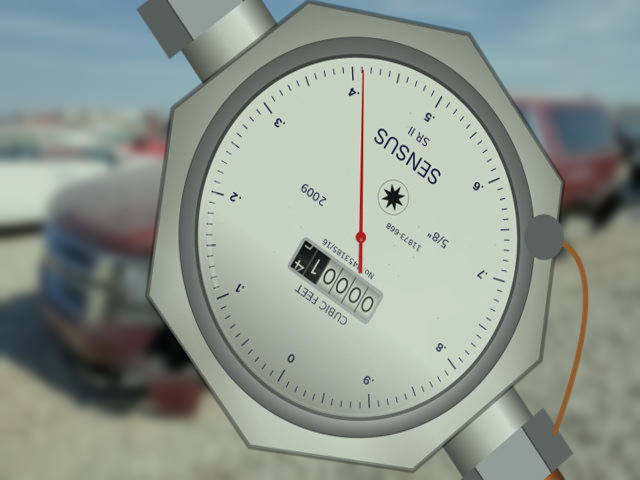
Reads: 14.41 (ft³)
